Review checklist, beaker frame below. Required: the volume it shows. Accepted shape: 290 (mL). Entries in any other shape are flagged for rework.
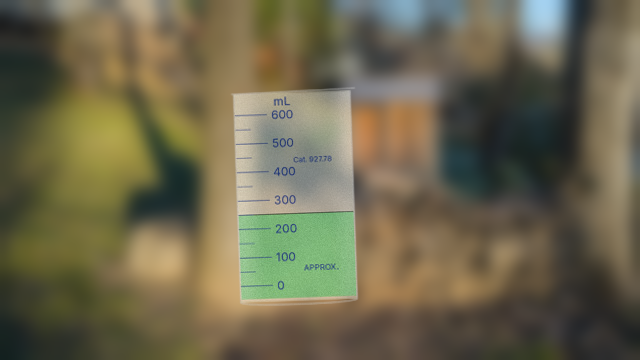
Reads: 250 (mL)
